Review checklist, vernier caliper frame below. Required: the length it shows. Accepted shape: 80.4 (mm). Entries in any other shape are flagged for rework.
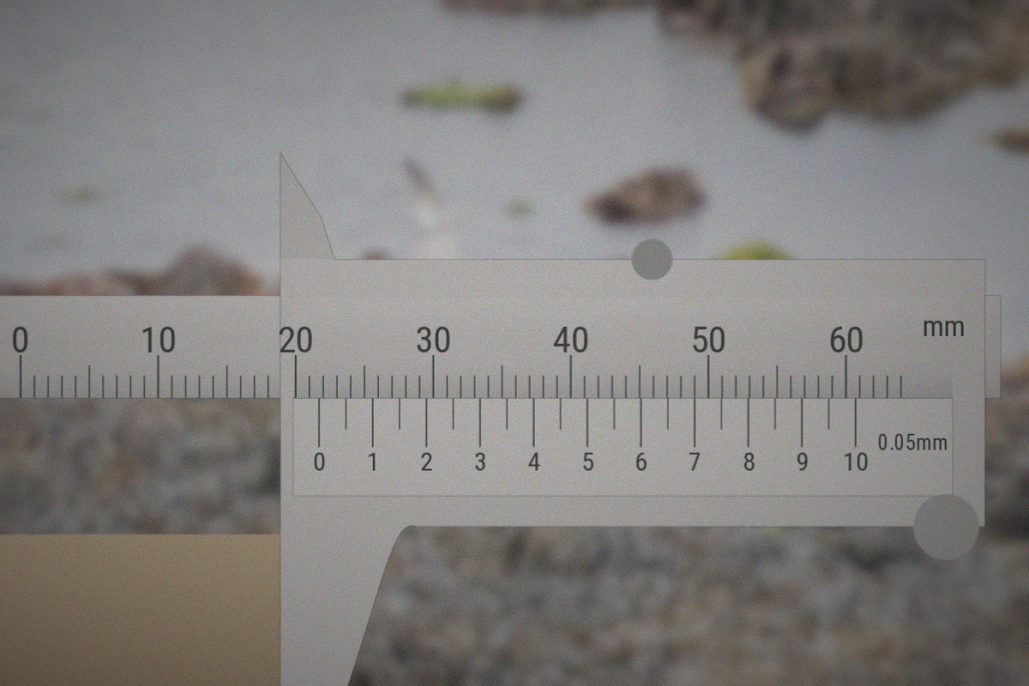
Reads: 21.7 (mm)
